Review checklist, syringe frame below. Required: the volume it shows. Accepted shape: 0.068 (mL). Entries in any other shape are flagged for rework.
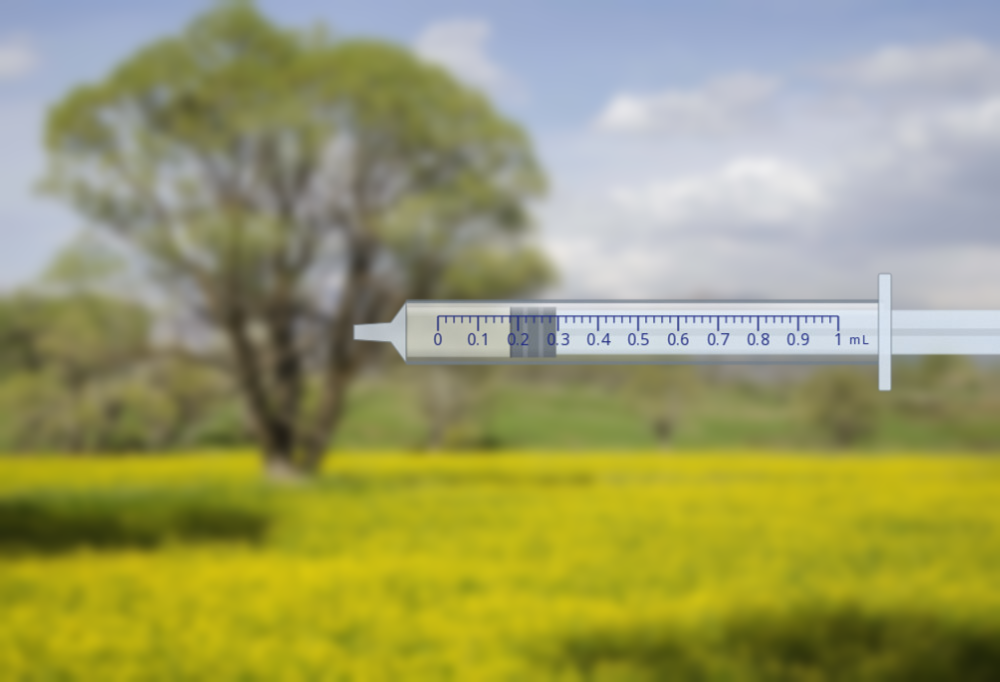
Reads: 0.18 (mL)
